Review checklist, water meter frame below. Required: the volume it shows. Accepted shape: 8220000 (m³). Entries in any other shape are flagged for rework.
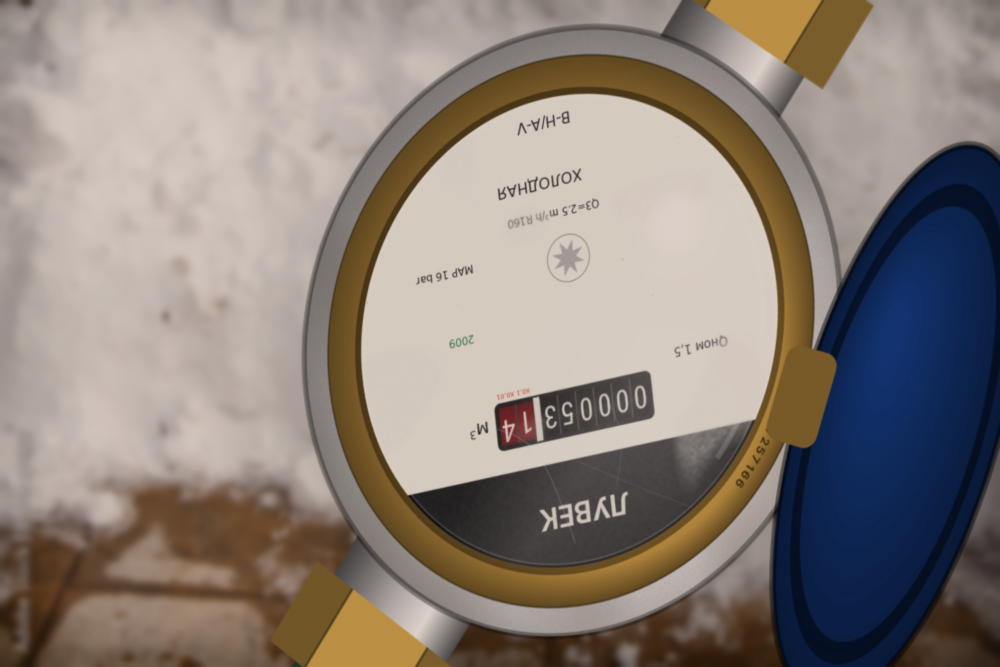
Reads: 53.14 (m³)
